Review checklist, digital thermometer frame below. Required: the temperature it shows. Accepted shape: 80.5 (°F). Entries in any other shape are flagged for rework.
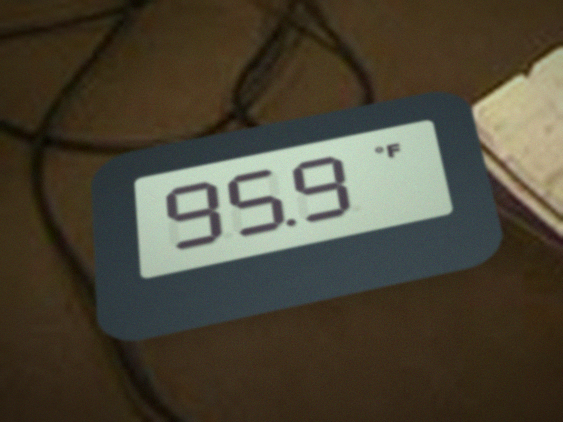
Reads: 95.9 (°F)
